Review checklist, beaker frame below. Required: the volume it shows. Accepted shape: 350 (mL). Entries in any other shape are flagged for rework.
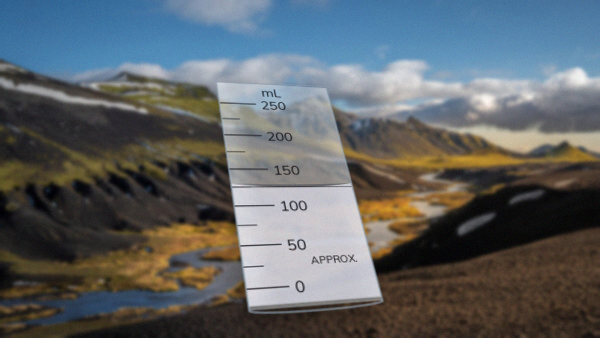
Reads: 125 (mL)
